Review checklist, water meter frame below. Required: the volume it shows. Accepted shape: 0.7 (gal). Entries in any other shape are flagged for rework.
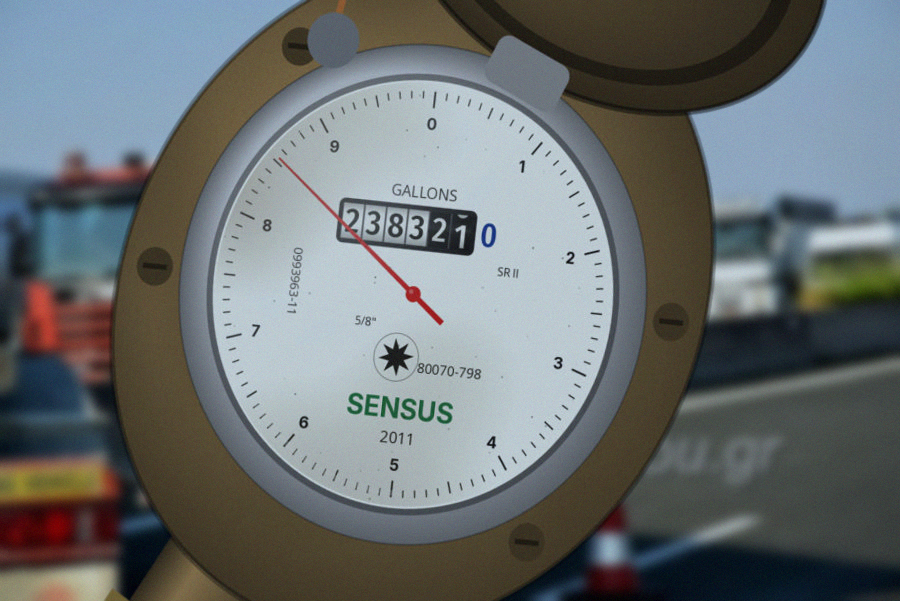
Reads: 2383208.5 (gal)
